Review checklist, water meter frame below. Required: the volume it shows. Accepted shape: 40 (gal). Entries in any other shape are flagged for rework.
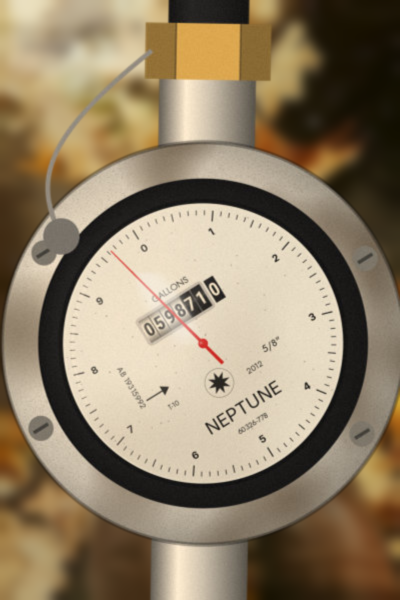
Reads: 598709.6 (gal)
